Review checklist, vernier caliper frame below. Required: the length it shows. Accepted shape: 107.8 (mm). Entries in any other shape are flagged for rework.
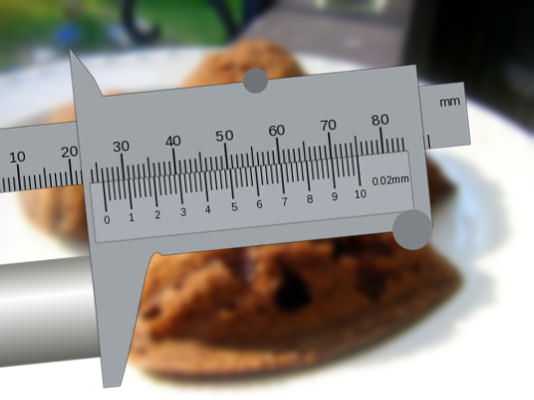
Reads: 26.0 (mm)
